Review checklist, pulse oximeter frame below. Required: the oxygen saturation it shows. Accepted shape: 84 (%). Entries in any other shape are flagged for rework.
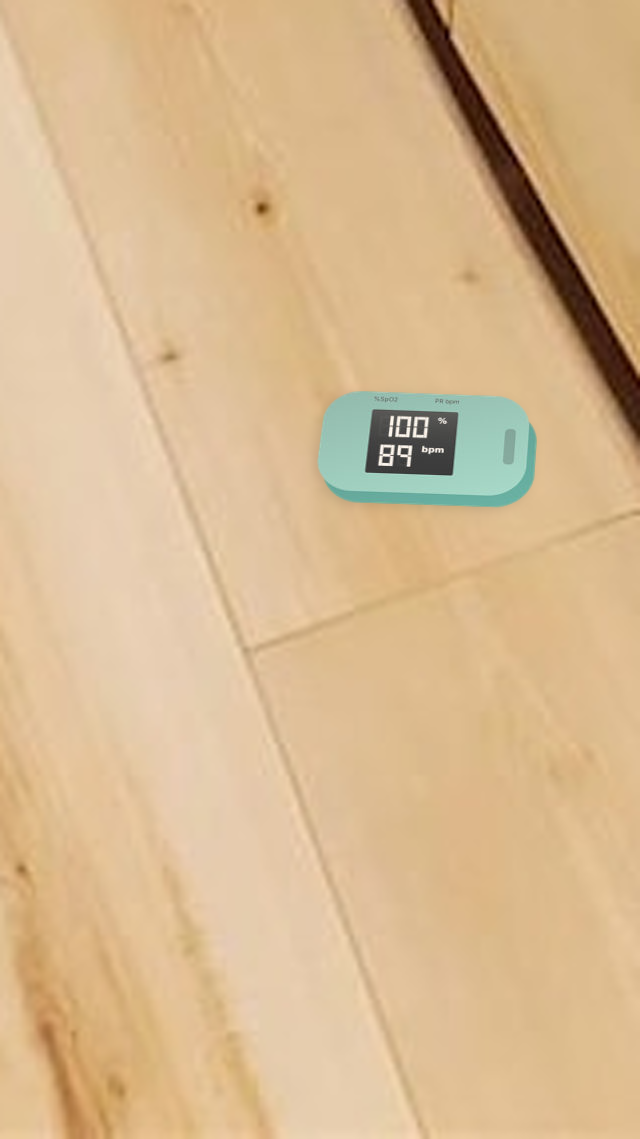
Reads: 100 (%)
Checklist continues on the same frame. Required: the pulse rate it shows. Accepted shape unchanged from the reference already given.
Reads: 89 (bpm)
